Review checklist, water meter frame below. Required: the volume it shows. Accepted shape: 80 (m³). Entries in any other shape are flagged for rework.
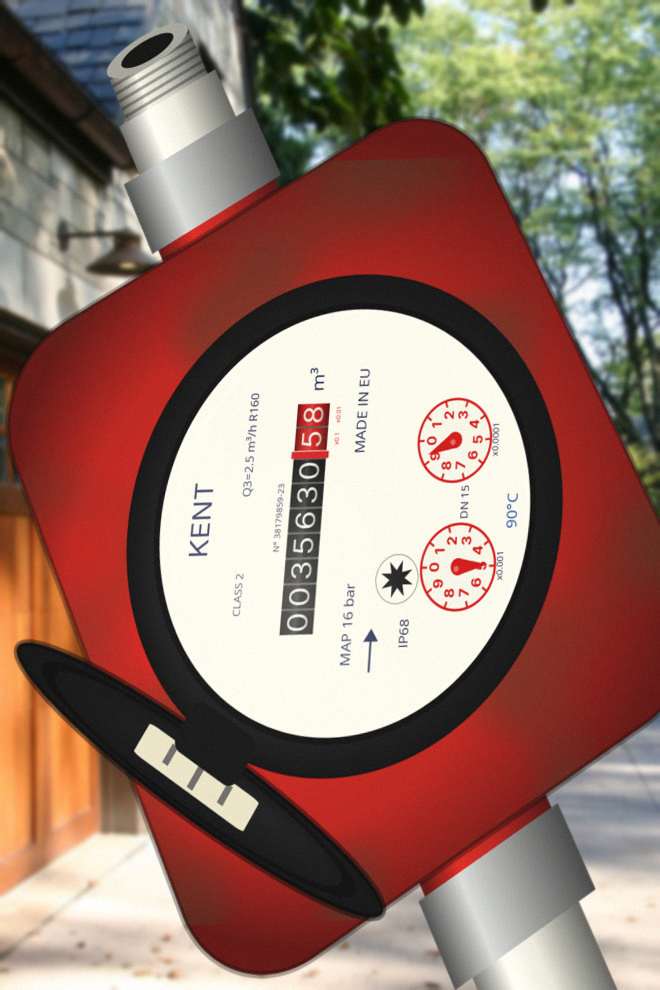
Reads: 35630.5849 (m³)
